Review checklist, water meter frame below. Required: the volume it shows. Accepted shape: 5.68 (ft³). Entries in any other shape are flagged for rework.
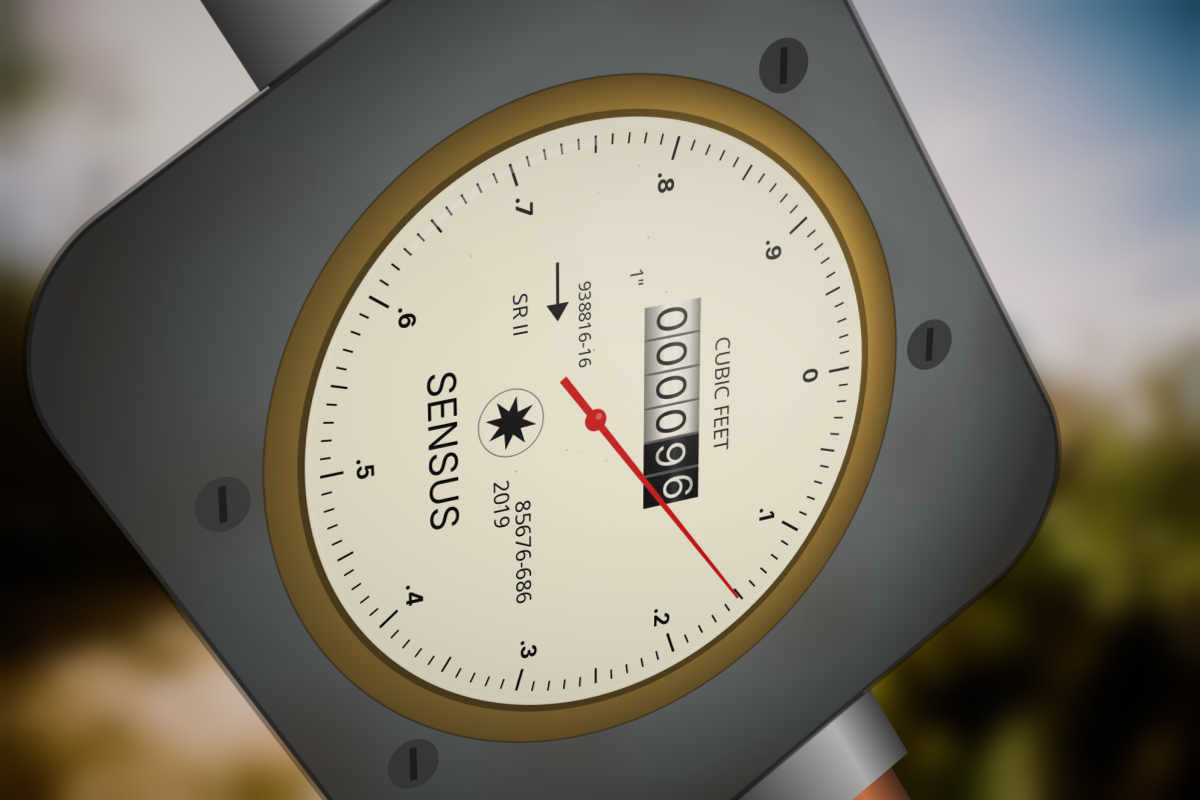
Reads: 96.15 (ft³)
